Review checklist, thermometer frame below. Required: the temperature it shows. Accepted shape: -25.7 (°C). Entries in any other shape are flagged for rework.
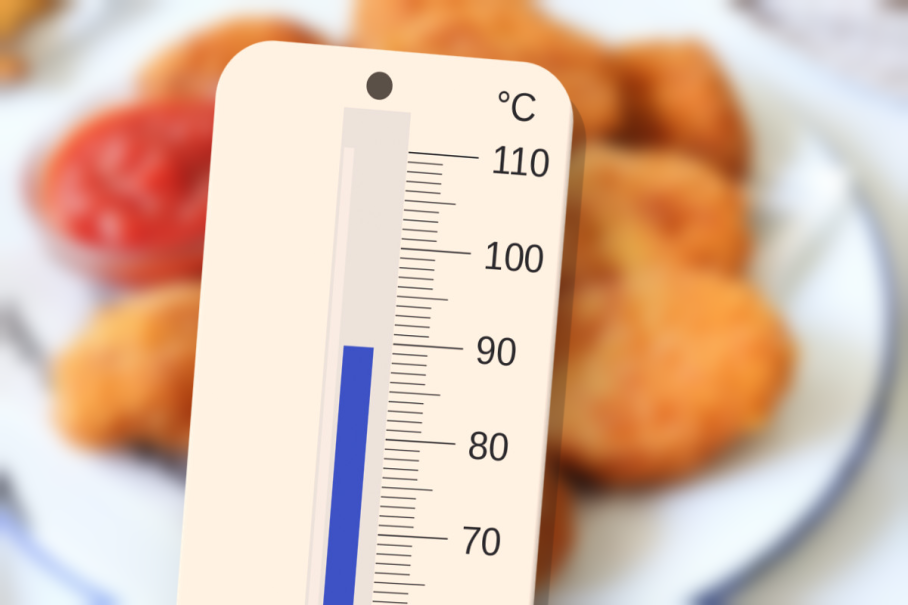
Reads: 89.5 (°C)
